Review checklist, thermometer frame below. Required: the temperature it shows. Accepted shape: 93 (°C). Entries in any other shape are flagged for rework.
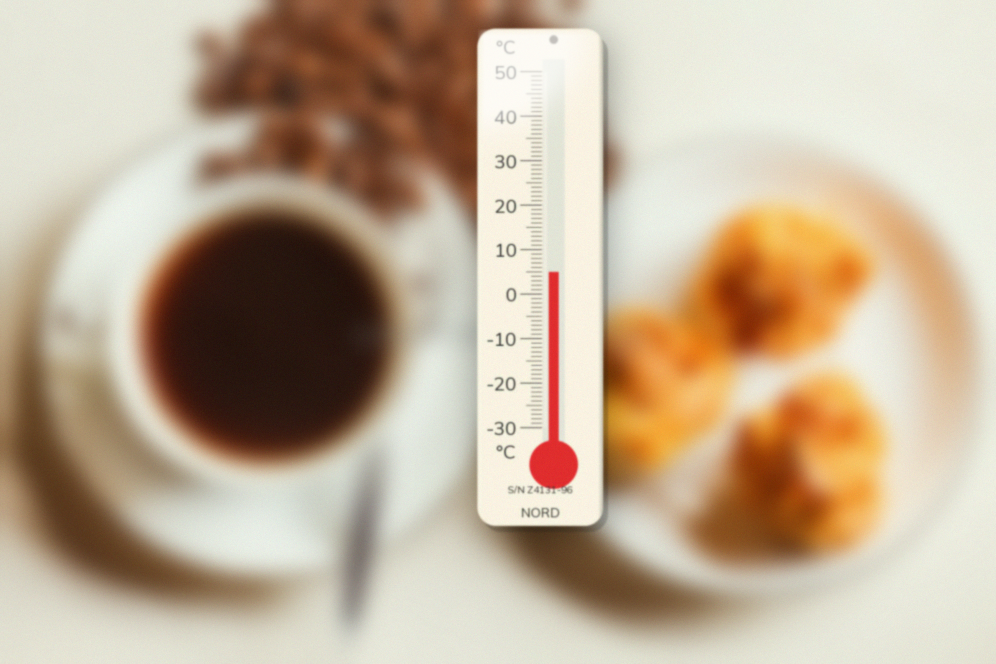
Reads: 5 (°C)
